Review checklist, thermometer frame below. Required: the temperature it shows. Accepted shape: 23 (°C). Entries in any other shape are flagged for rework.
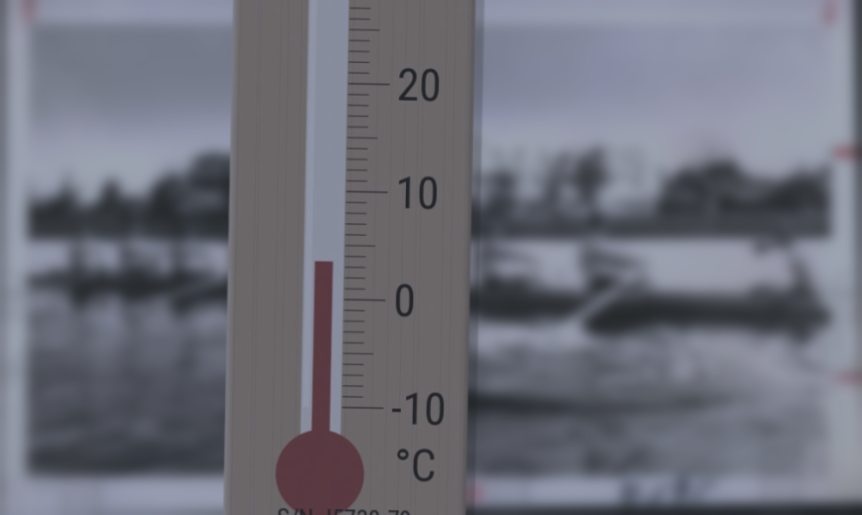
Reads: 3.5 (°C)
